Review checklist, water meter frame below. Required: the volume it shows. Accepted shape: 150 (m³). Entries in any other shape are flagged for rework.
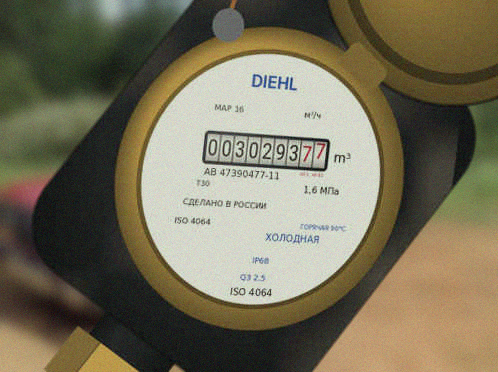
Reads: 30293.77 (m³)
